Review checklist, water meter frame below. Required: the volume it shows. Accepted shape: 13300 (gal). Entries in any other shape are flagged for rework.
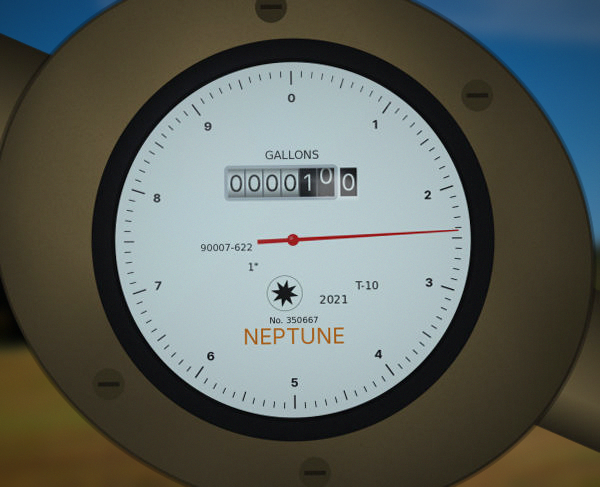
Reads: 102.4 (gal)
